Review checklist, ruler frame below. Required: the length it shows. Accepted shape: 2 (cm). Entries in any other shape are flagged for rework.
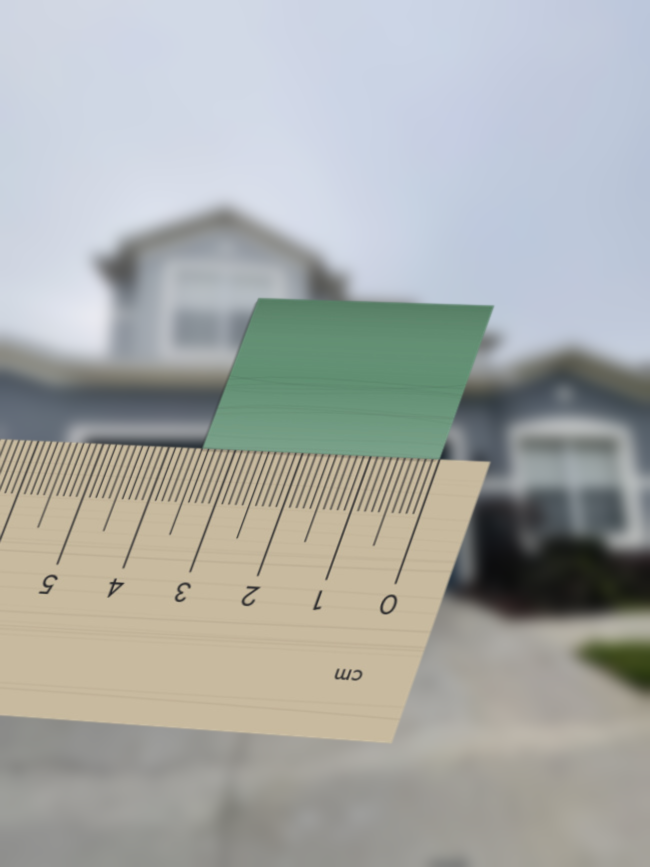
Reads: 3.5 (cm)
